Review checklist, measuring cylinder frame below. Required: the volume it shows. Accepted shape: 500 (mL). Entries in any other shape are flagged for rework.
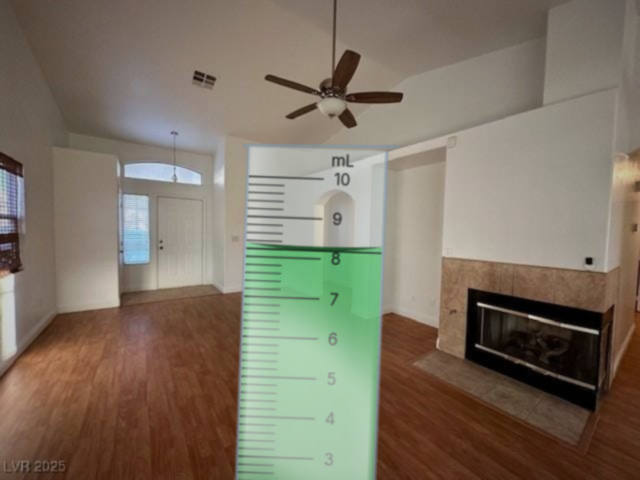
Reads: 8.2 (mL)
